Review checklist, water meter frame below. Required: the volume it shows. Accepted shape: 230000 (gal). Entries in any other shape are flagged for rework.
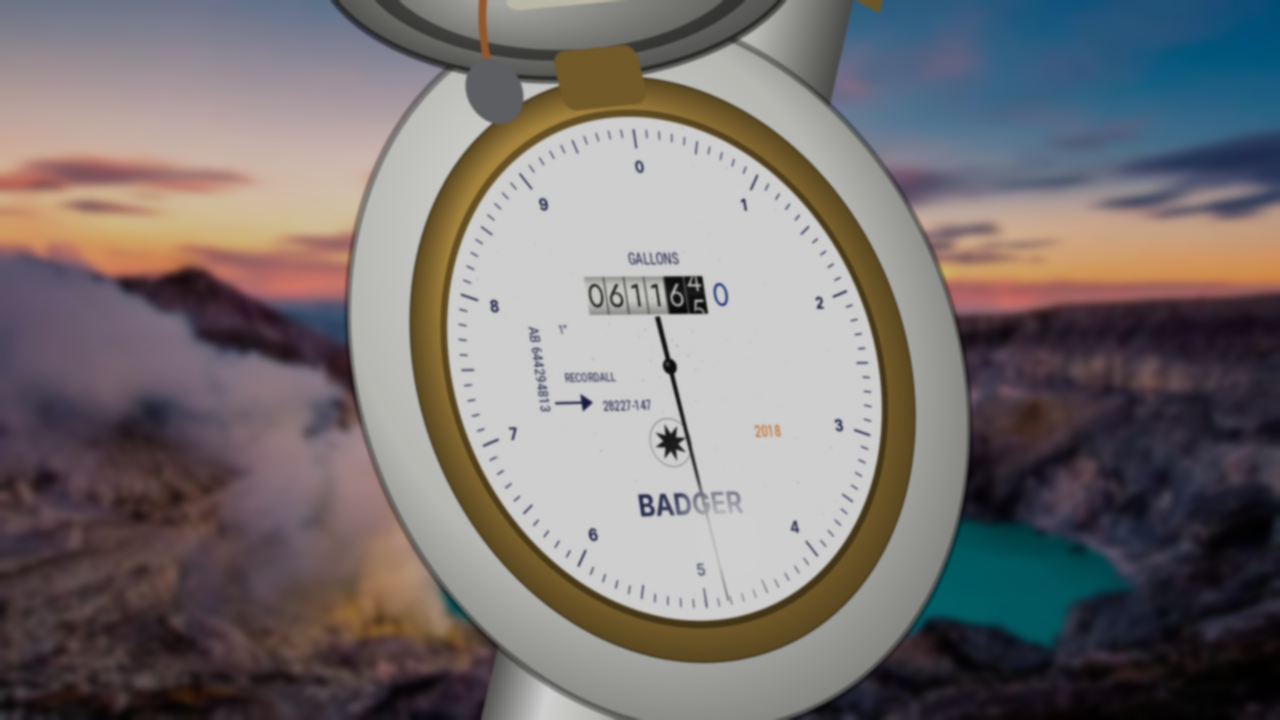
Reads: 611644.8 (gal)
